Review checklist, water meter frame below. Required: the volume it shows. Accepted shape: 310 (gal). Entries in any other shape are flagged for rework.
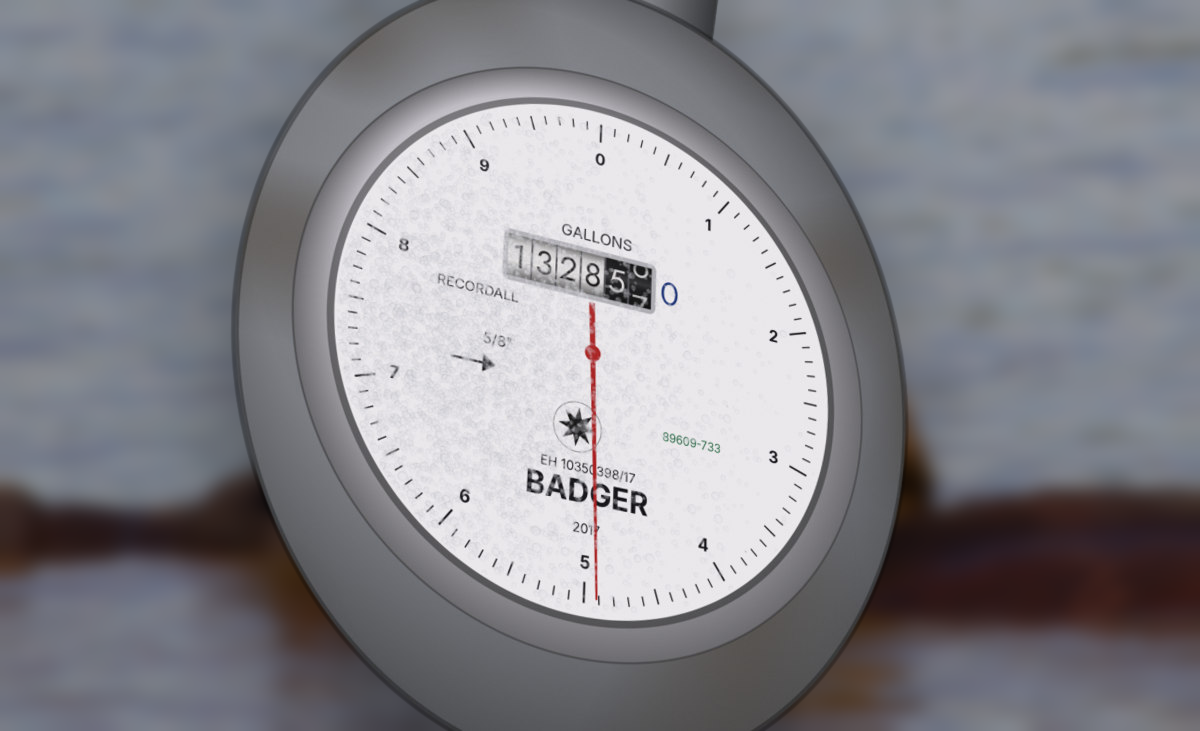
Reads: 1328564.9 (gal)
